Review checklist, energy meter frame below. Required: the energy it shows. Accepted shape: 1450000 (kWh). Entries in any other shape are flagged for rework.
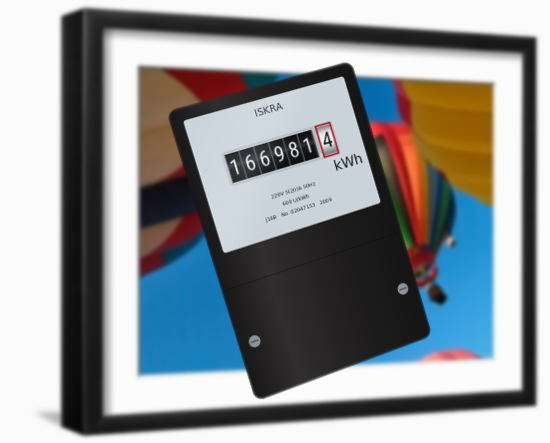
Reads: 166981.4 (kWh)
